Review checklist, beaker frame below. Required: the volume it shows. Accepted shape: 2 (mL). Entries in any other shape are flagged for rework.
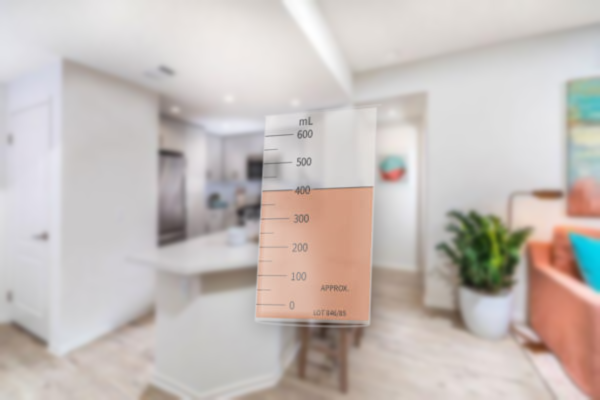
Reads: 400 (mL)
